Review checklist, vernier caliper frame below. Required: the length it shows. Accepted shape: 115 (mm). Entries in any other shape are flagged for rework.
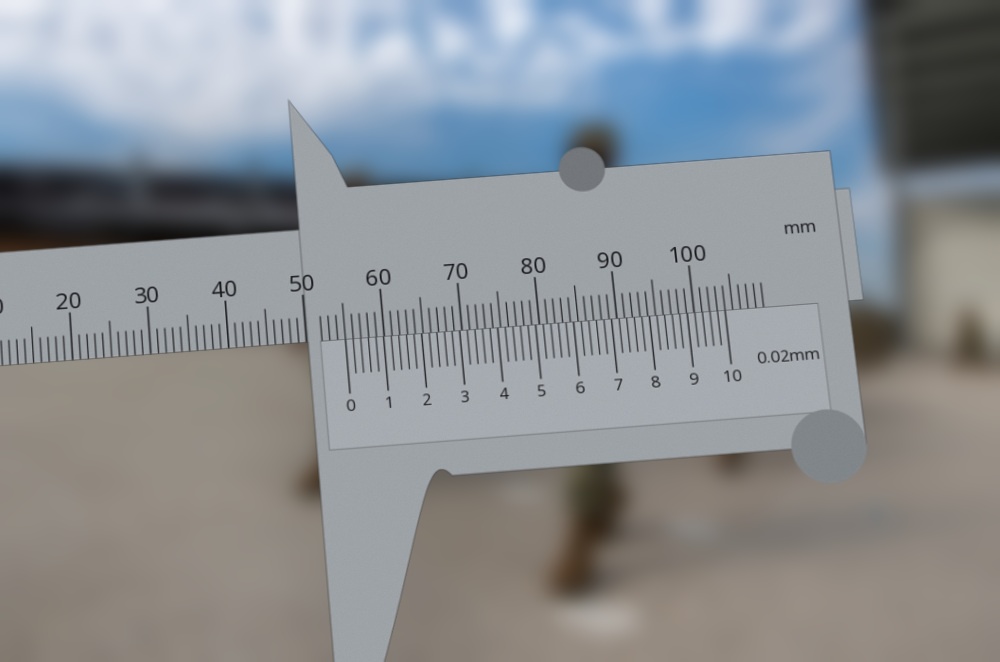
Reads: 55.0 (mm)
